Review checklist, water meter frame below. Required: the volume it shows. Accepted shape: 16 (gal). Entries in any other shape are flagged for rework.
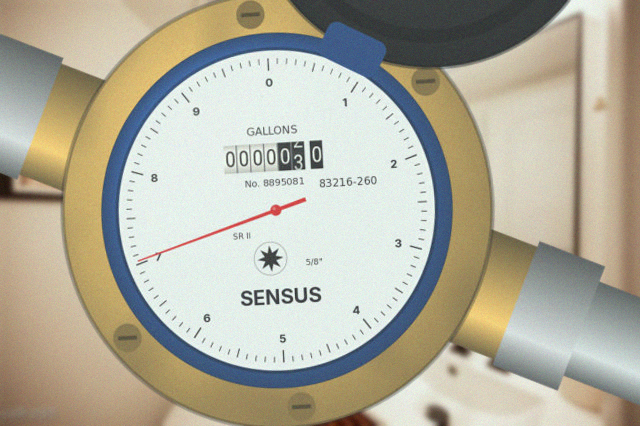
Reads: 27.0 (gal)
